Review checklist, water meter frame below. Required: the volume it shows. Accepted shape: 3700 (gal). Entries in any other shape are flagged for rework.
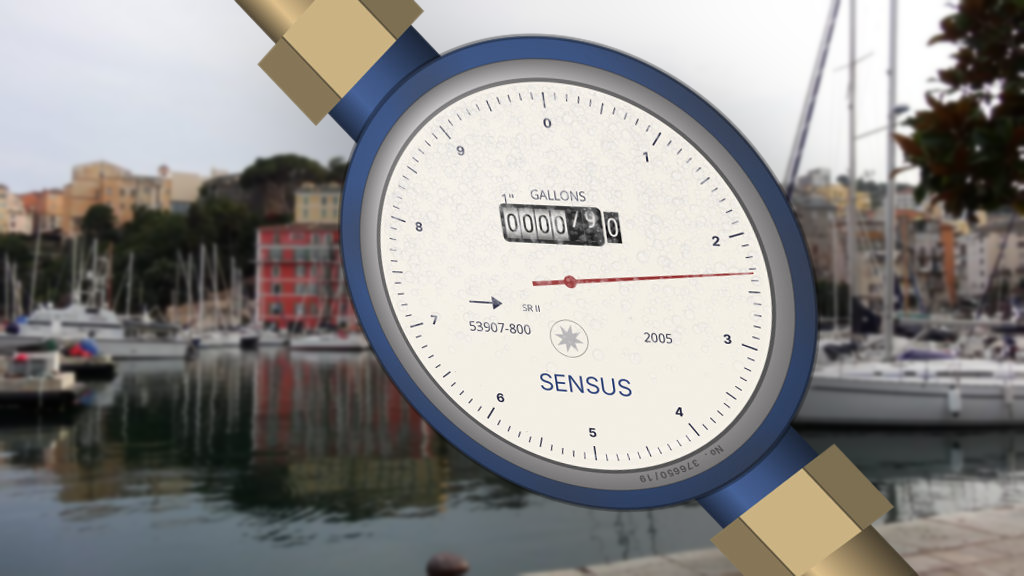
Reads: 792.3 (gal)
